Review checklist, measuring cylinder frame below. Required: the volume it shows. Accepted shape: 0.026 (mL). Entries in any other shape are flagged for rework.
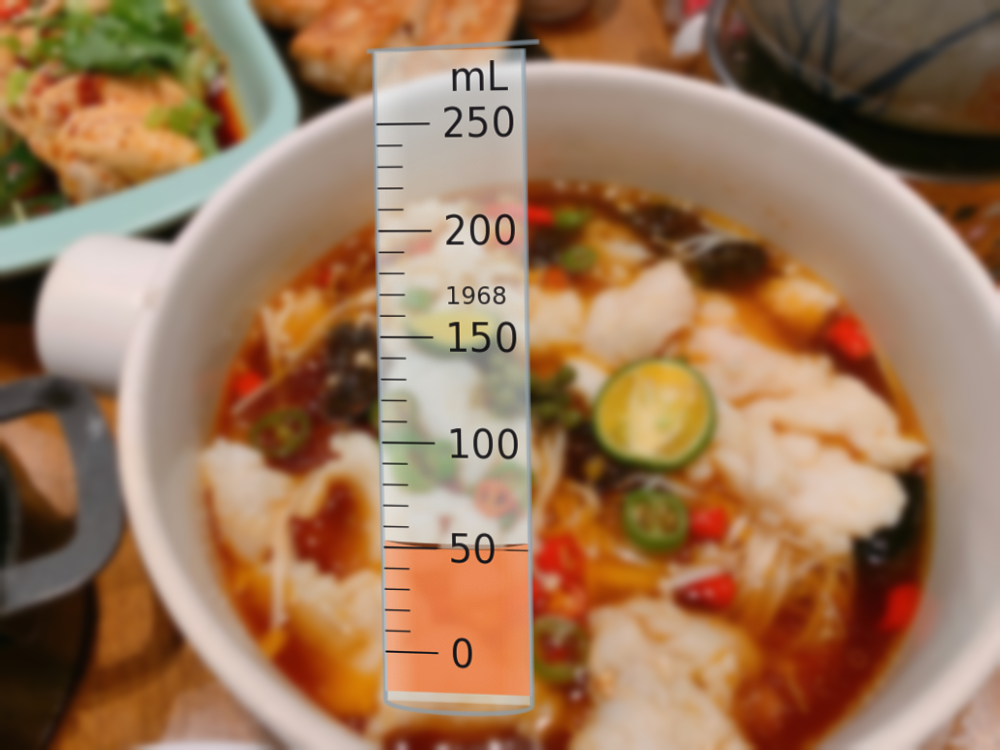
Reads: 50 (mL)
